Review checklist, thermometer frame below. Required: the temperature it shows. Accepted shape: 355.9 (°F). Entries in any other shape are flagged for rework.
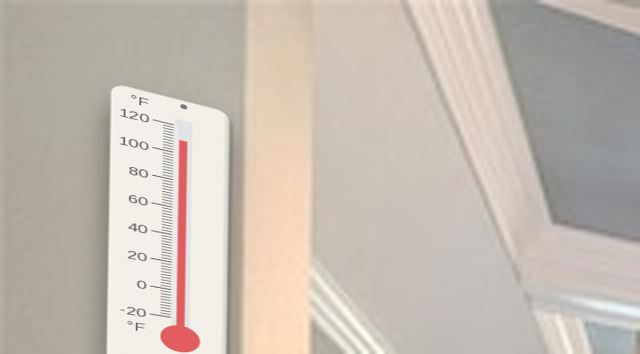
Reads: 110 (°F)
